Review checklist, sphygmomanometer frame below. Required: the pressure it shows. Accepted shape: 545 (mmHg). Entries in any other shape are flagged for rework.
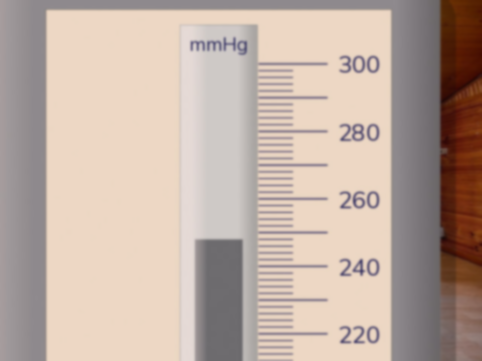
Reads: 248 (mmHg)
